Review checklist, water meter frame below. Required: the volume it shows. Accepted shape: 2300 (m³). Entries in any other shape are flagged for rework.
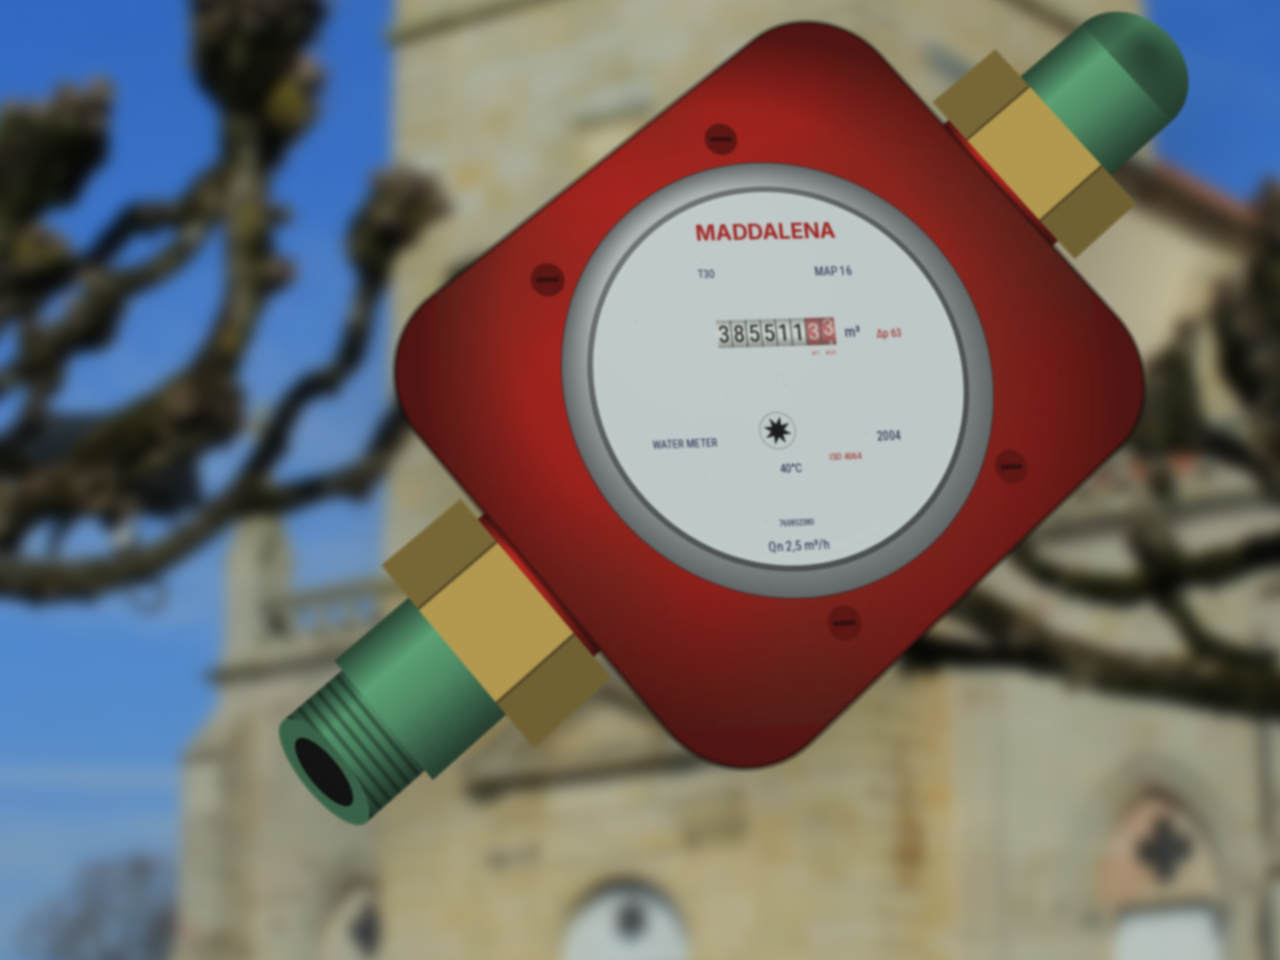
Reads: 385511.33 (m³)
